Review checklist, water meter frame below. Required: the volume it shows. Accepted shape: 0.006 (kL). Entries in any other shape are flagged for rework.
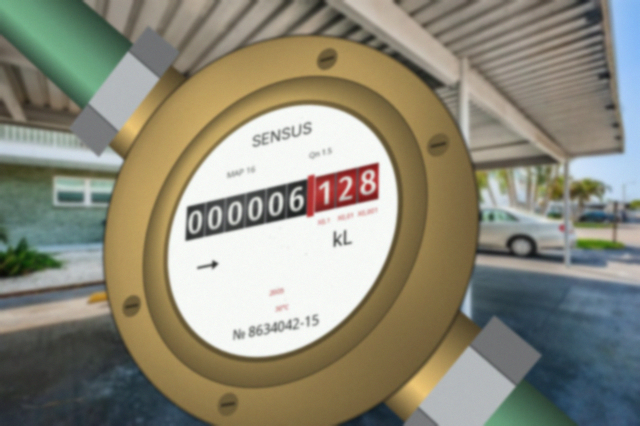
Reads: 6.128 (kL)
